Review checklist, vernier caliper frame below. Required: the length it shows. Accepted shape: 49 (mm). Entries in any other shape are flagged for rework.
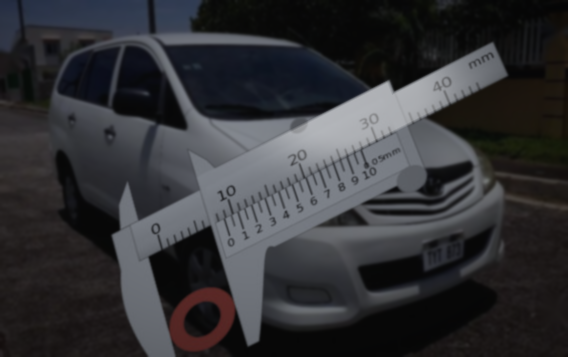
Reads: 8.8 (mm)
